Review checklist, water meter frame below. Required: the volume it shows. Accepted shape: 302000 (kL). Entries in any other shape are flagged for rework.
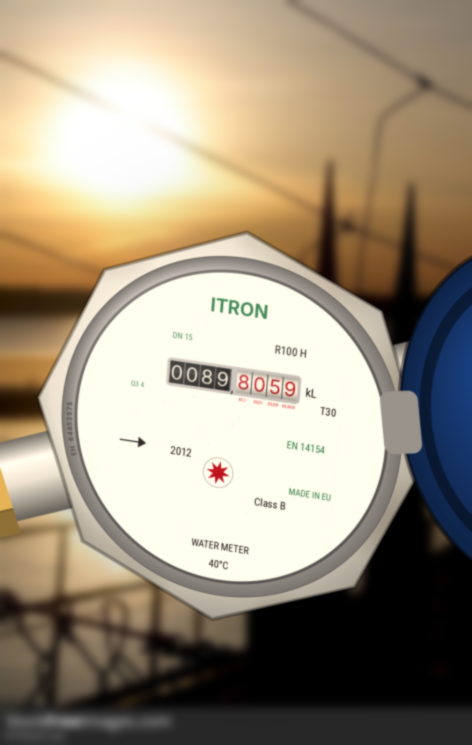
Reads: 89.8059 (kL)
